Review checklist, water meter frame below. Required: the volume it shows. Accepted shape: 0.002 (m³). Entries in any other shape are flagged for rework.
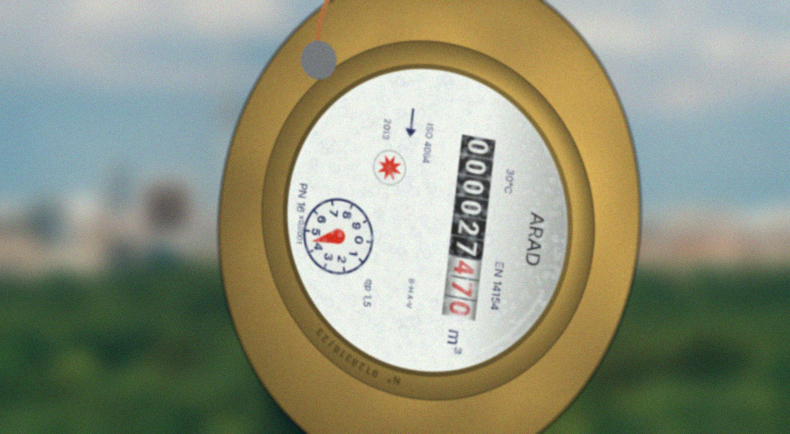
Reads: 27.4704 (m³)
